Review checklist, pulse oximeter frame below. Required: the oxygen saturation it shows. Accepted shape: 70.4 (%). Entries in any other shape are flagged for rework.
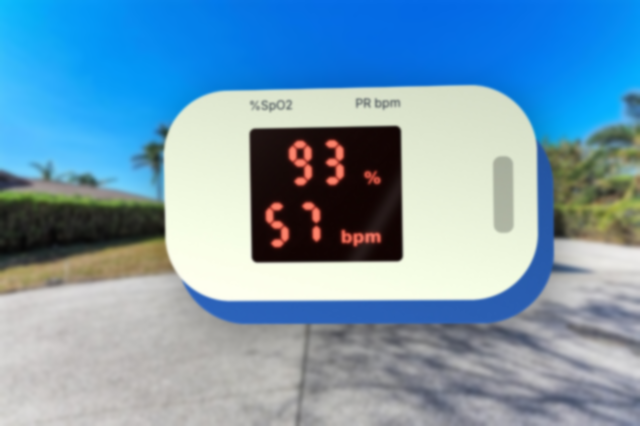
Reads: 93 (%)
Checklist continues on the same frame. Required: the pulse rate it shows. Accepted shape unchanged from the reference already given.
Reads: 57 (bpm)
